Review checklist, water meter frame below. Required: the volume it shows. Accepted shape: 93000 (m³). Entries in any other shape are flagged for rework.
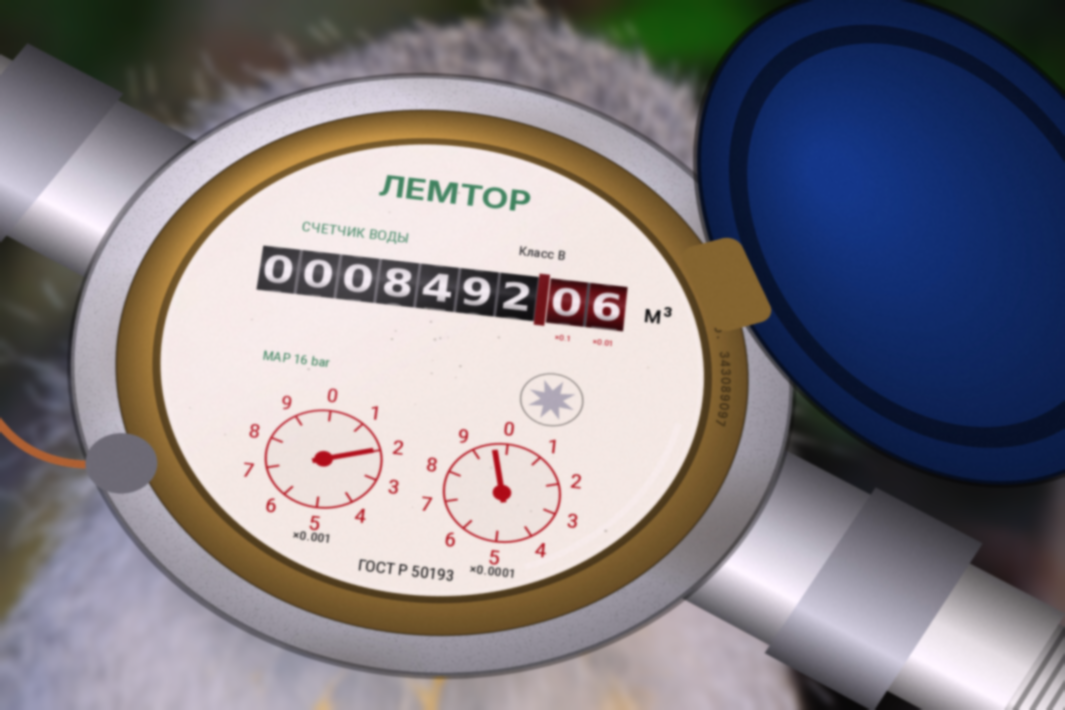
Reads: 8492.0619 (m³)
